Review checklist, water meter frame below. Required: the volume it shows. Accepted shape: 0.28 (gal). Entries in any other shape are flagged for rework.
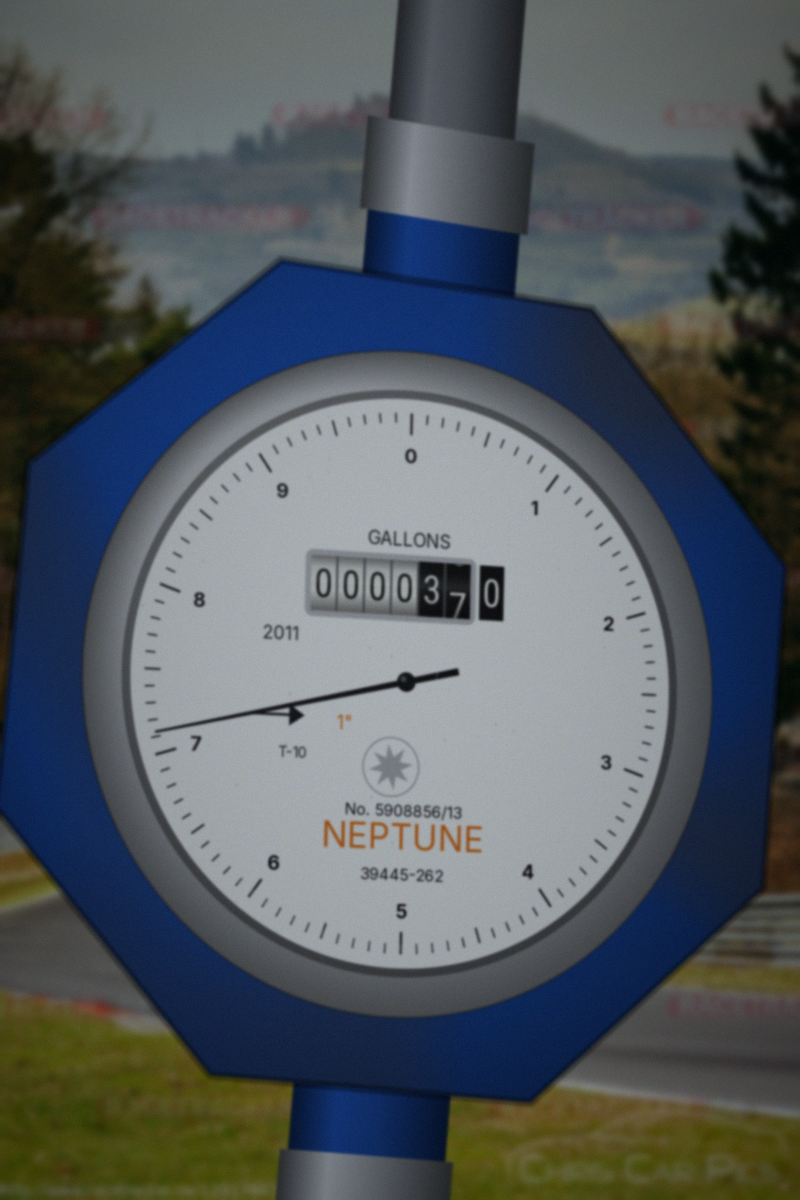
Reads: 367.1 (gal)
